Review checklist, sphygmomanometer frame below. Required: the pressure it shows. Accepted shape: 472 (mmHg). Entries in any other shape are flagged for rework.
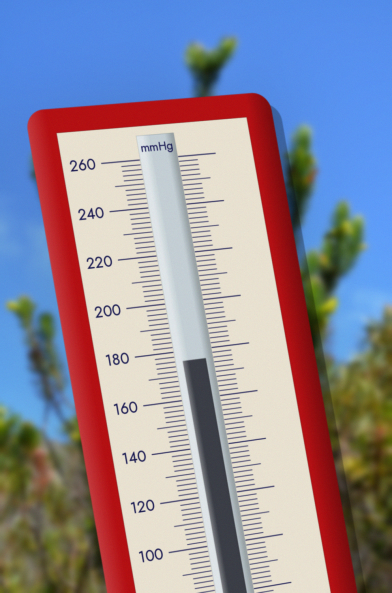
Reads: 176 (mmHg)
